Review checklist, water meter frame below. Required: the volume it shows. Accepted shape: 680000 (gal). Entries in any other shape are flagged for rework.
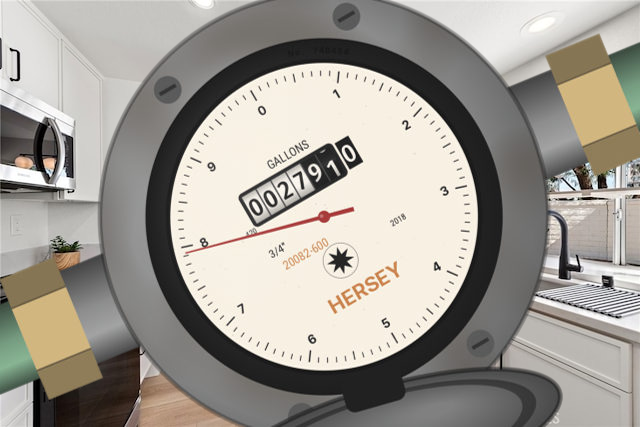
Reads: 27907.9 (gal)
